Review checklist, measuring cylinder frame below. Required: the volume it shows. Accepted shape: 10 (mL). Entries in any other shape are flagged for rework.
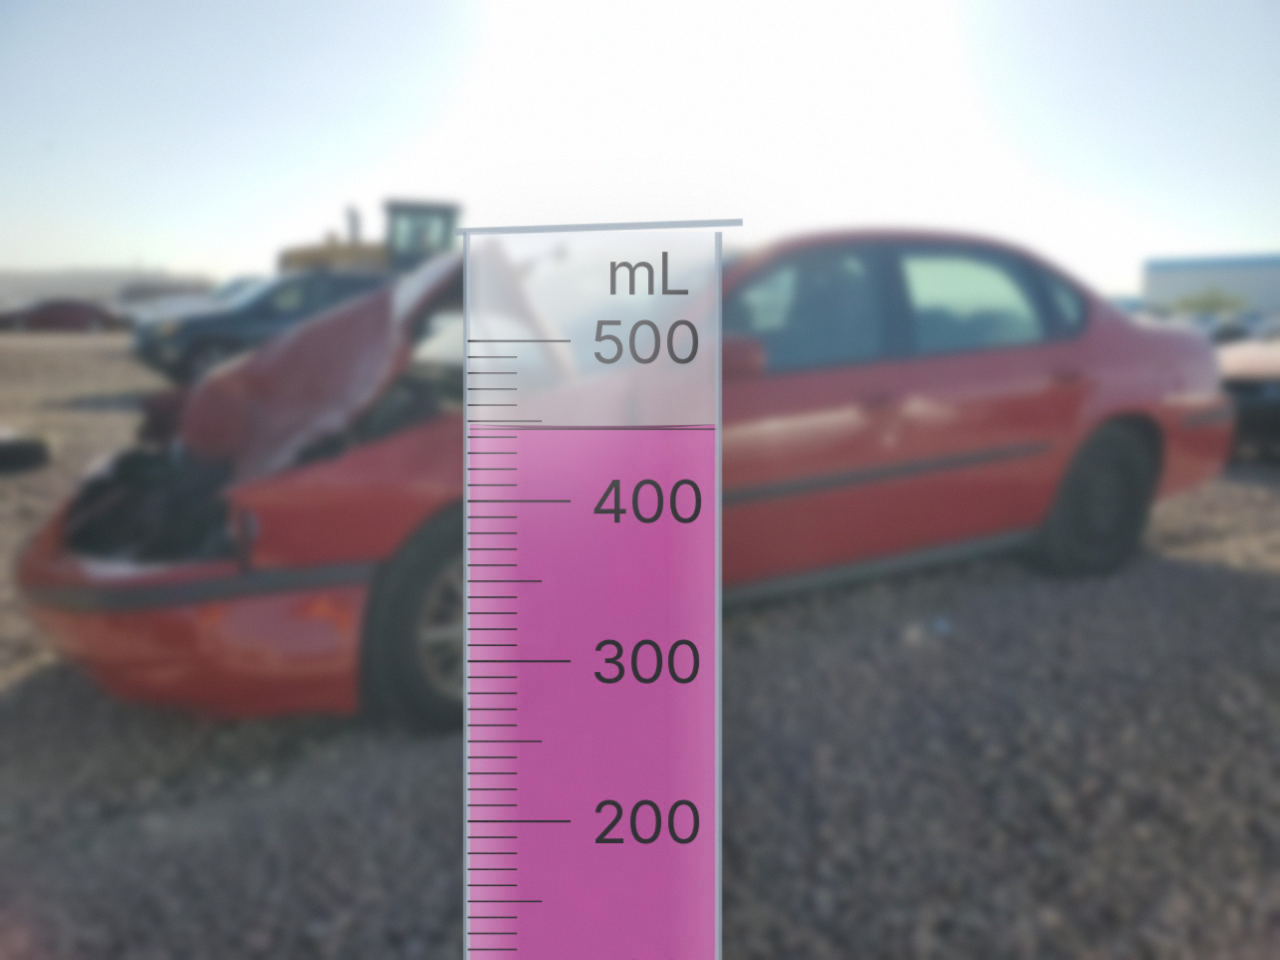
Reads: 445 (mL)
